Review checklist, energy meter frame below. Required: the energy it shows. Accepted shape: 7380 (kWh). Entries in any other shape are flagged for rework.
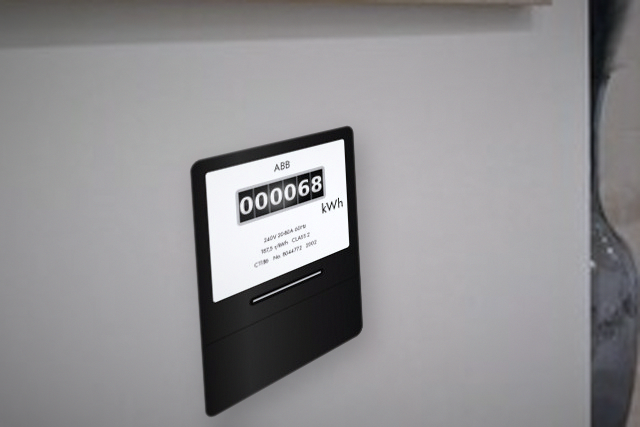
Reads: 68 (kWh)
